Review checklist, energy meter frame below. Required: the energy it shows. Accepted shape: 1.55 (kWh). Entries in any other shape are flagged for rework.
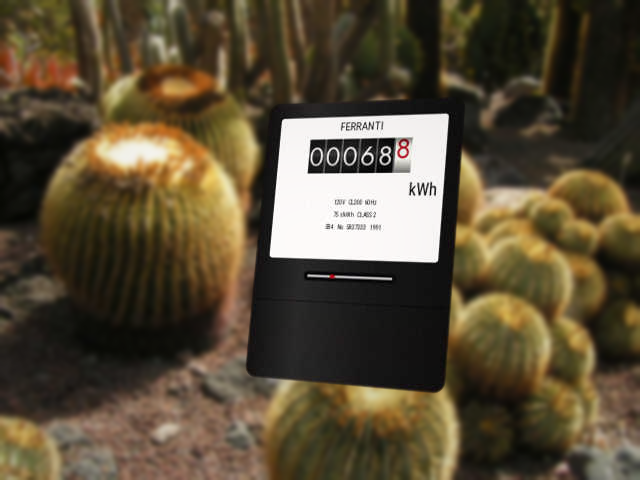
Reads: 68.8 (kWh)
